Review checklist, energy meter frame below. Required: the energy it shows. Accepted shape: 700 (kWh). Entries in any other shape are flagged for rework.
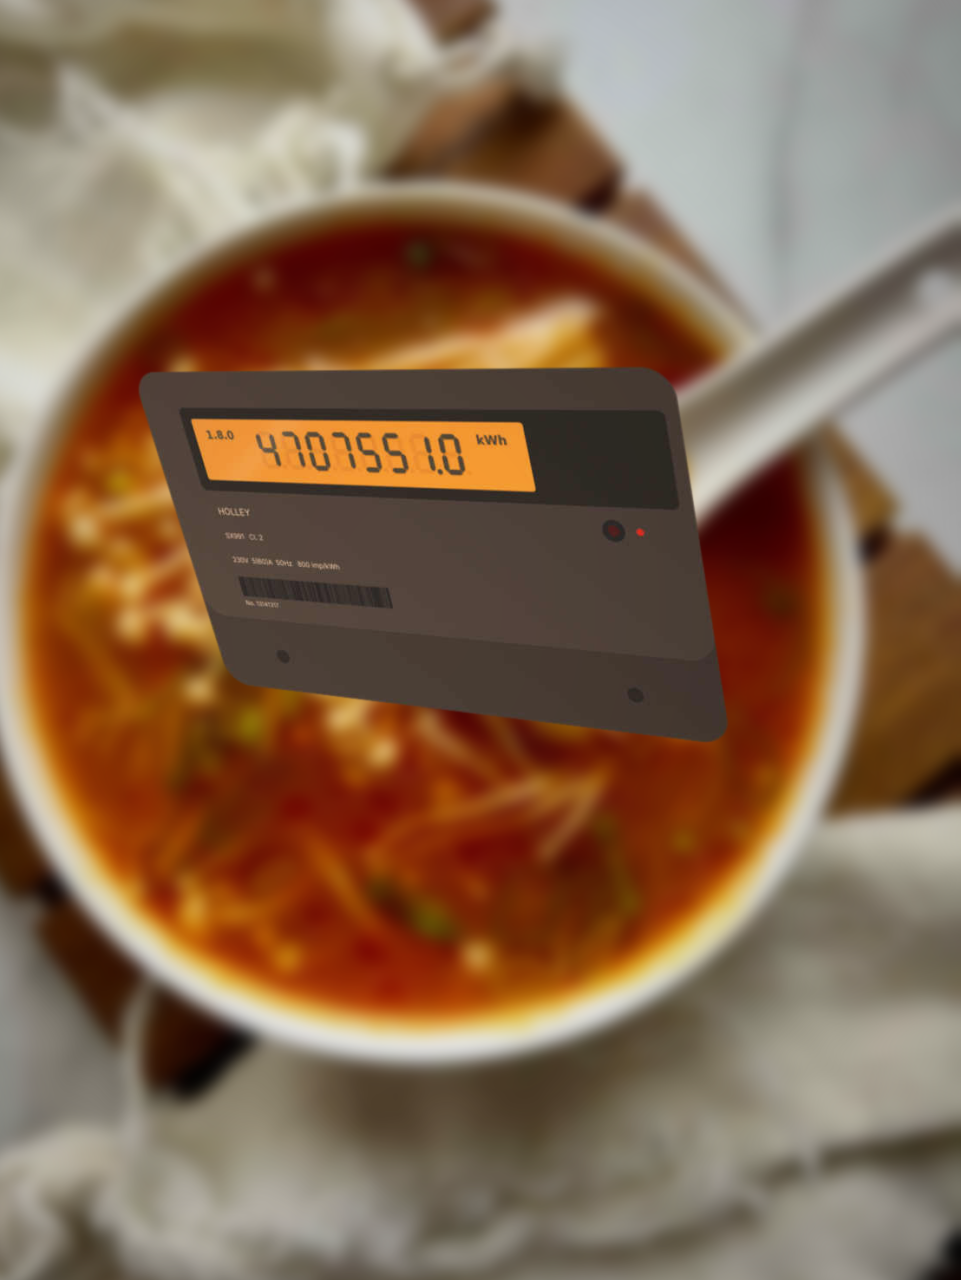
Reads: 4707551.0 (kWh)
